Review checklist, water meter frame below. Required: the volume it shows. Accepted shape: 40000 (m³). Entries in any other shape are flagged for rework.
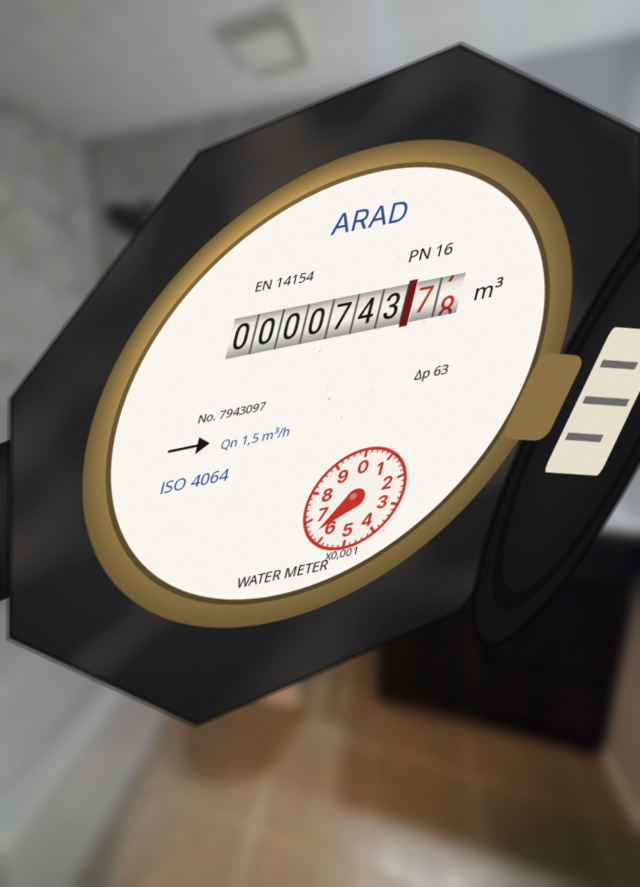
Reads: 743.776 (m³)
